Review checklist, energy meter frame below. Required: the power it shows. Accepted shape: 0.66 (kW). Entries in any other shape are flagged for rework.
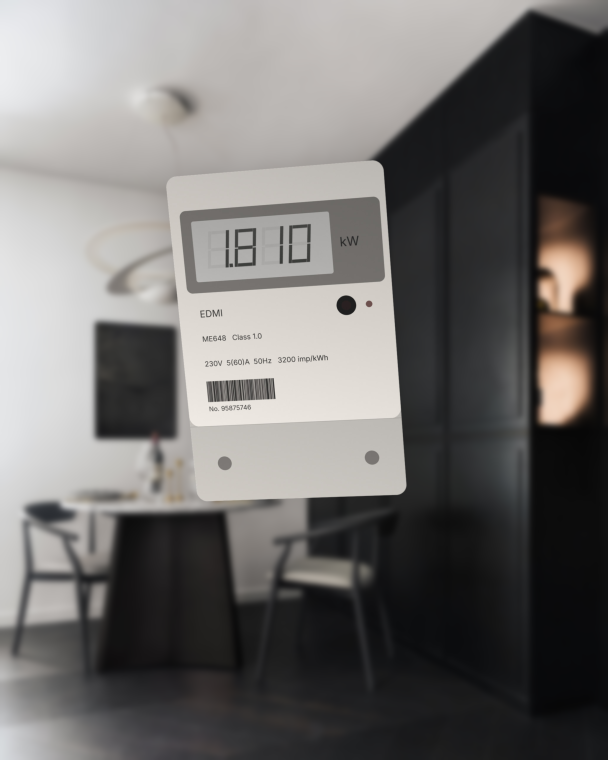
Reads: 1.810 (kW)
